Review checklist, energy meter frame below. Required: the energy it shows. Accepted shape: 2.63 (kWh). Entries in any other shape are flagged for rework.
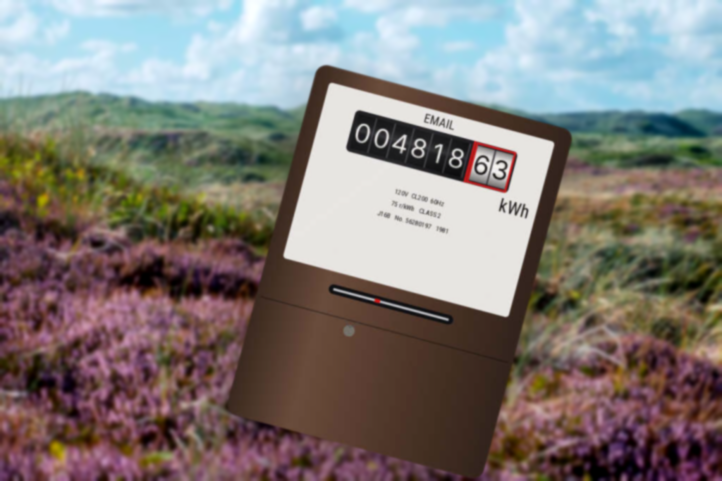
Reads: 4818.63 (kWh)
